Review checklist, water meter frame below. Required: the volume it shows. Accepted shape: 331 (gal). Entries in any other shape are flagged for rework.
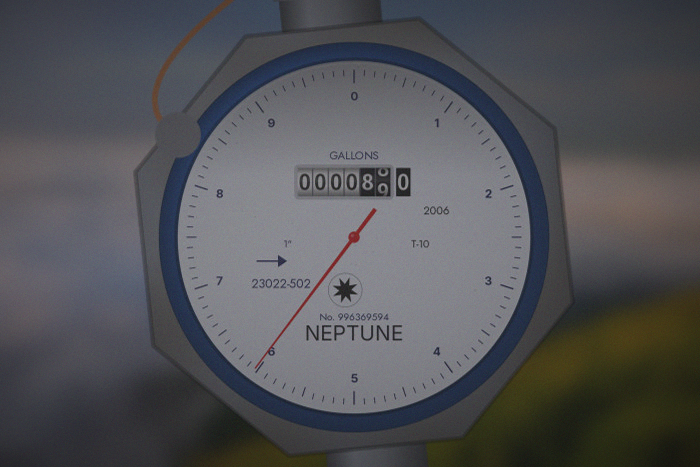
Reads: 886.0 (gal)
